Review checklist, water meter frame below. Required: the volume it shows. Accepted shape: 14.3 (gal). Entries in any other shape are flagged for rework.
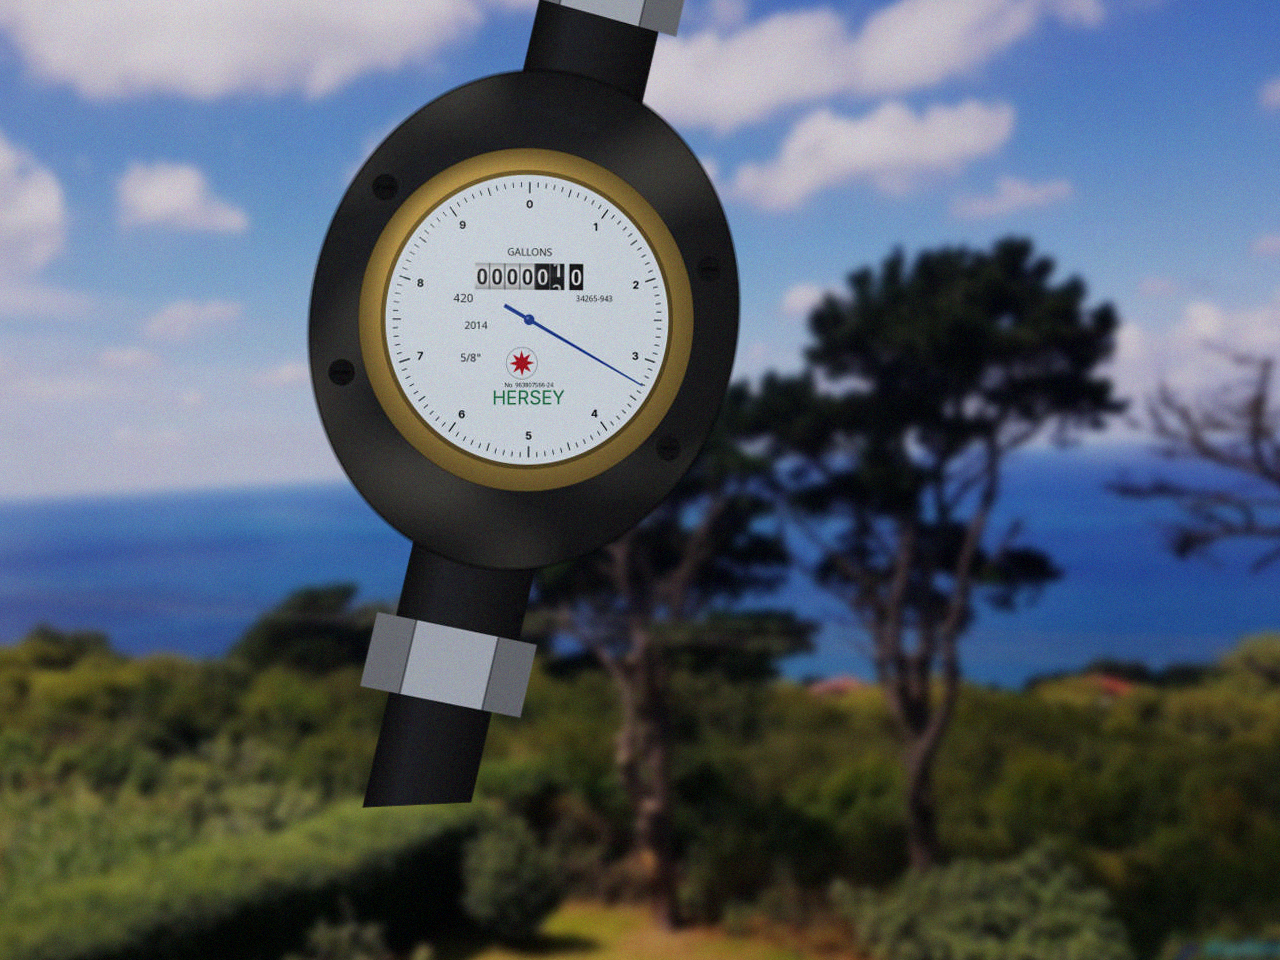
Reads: 13.3 (gal)
